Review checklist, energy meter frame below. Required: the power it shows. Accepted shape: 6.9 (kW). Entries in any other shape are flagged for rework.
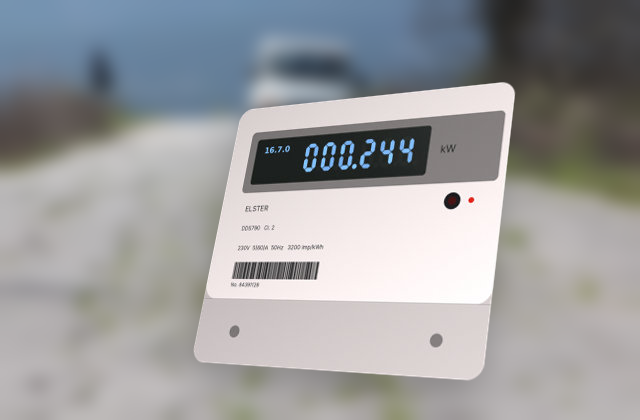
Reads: 0.244 (kW)
